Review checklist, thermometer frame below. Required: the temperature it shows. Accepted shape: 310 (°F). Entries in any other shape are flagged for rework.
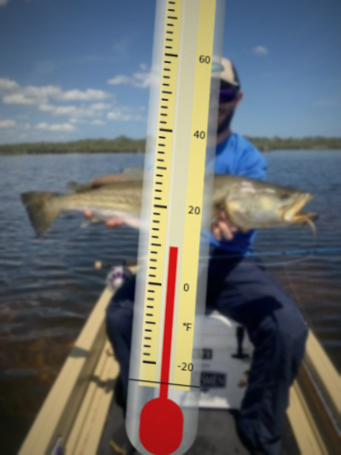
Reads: 10 (°F)
